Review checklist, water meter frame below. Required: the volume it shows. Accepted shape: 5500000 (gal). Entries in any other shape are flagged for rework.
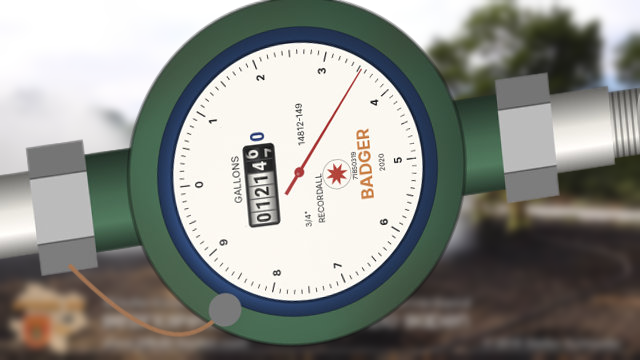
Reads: 121463.5 (gal)
